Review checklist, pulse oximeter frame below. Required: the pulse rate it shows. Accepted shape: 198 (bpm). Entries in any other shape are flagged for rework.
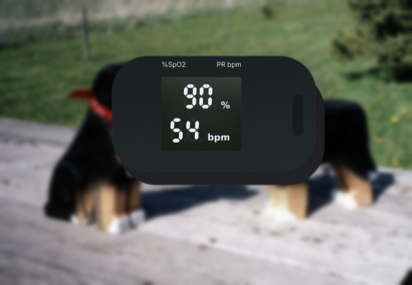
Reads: 54 (bpm)
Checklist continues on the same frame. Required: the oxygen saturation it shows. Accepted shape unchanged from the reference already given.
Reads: 90 (%)
